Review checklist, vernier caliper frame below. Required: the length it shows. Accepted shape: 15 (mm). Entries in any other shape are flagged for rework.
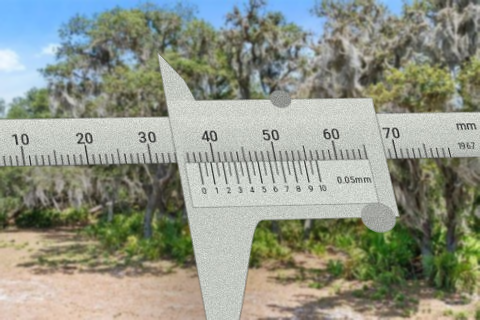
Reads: 37.6 (mm)
